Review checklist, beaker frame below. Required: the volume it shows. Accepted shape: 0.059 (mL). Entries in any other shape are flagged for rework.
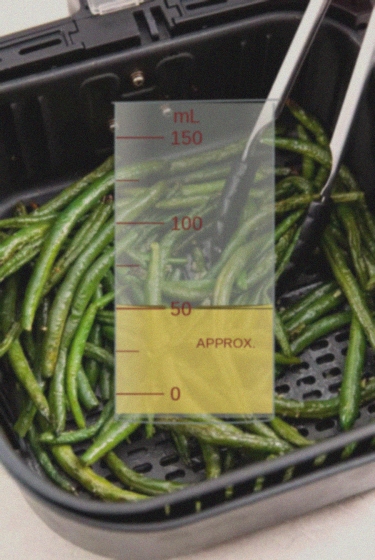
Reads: 50 (mL)
